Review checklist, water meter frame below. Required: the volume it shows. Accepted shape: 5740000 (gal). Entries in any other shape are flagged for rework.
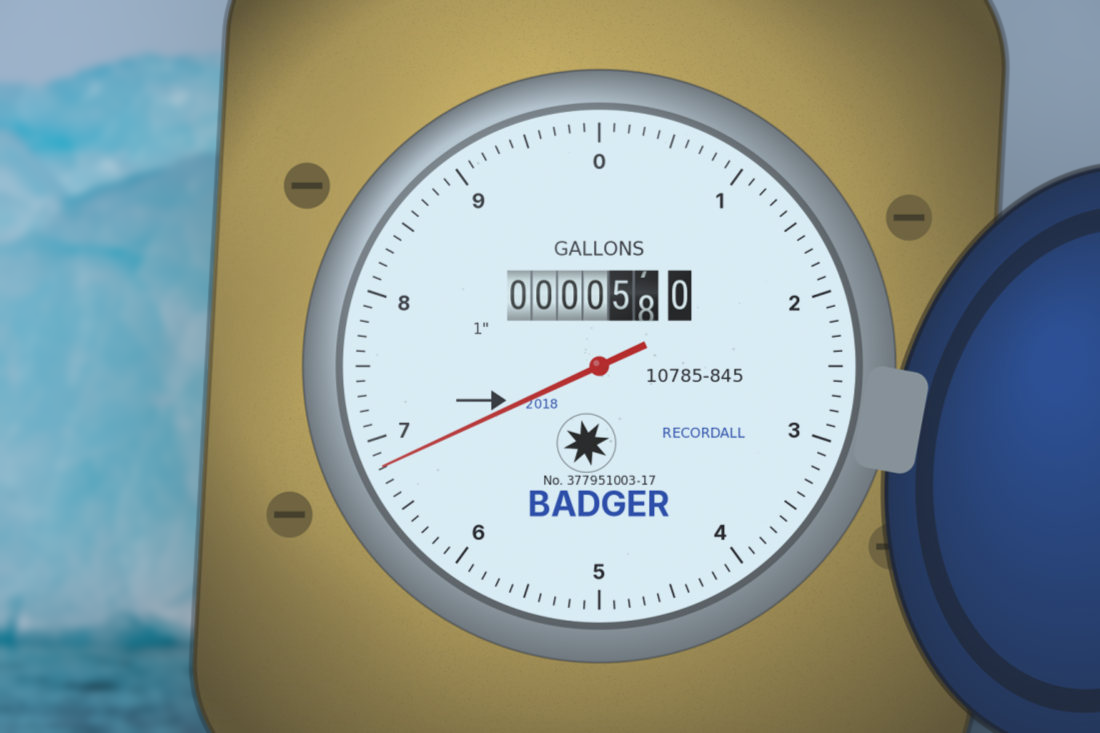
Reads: 576.8 (gal)
